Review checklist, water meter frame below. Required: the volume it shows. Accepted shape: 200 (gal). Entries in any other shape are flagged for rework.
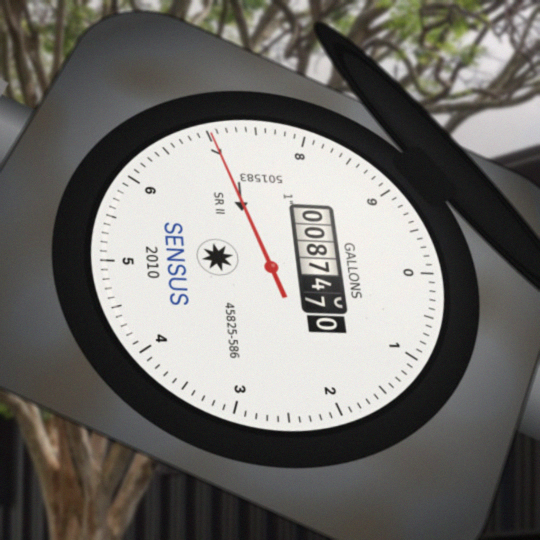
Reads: 87467.0 (gal)
